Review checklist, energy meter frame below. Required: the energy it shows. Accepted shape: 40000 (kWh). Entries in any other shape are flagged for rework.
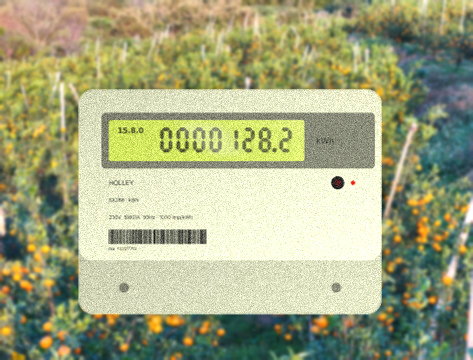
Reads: 128.2 (kWh)
